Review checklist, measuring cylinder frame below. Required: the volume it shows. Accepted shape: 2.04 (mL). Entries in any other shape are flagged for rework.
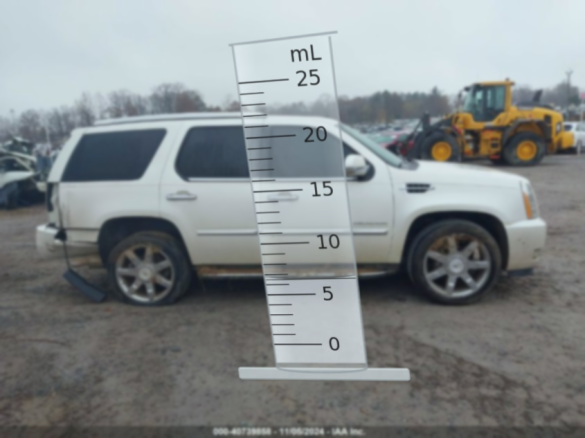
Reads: 6.5 (mL)
